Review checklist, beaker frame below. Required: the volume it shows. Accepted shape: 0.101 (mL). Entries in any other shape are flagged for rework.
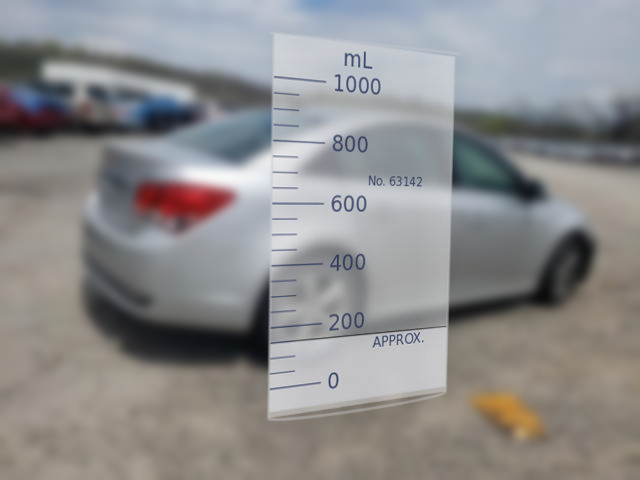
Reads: 150 (mL)
